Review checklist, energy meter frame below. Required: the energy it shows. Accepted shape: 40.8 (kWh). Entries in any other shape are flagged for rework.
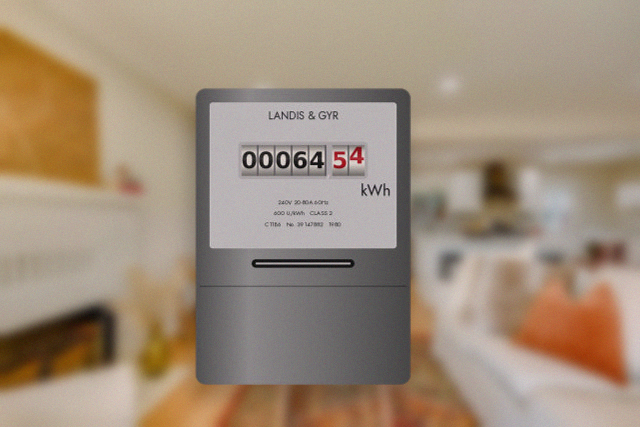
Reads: 64.54 (kWh)
